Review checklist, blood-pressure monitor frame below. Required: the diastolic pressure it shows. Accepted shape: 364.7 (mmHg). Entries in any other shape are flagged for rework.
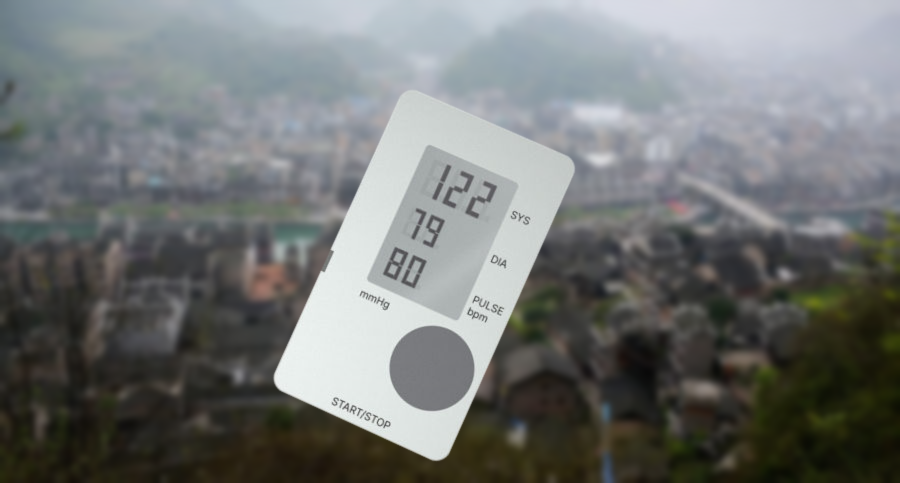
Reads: 79 (mmHg)
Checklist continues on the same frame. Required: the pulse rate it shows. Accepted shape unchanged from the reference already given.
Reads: 80 (bpm)
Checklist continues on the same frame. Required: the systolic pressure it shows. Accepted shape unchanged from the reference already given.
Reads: 122 (mmHg)
